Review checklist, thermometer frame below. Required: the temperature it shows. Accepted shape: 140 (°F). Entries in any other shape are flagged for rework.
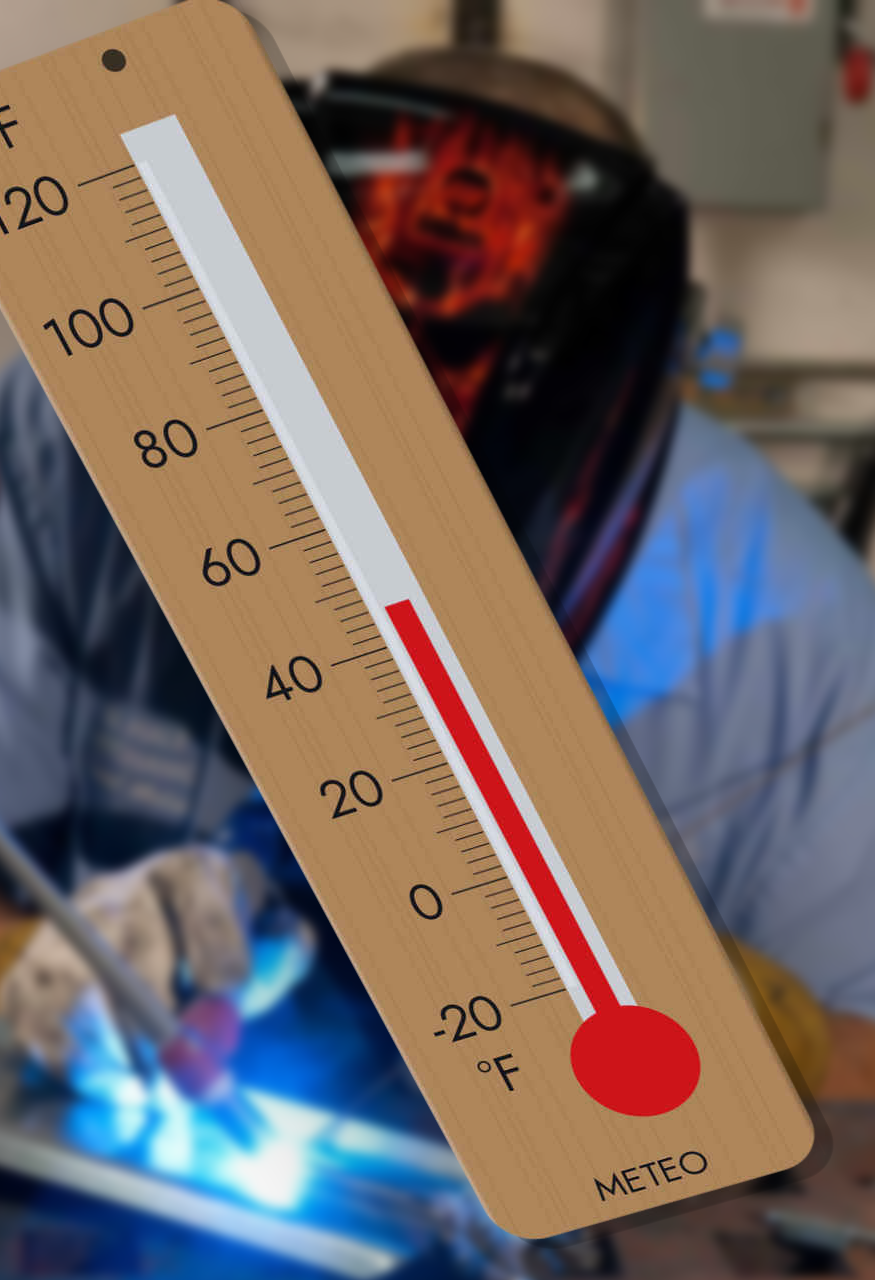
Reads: 46 (°F)
